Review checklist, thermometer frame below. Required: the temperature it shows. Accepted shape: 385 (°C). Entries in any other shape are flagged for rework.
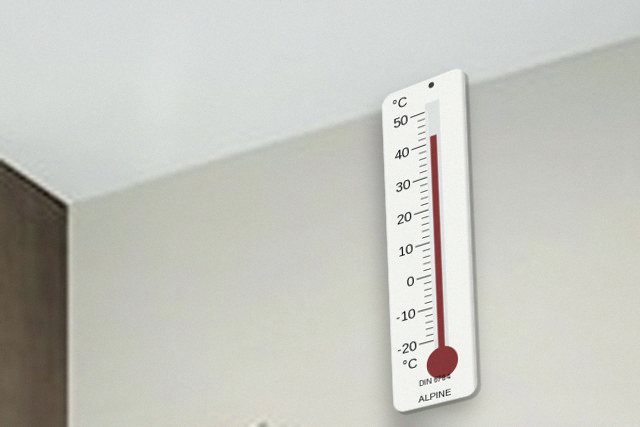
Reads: 42 (°C)
